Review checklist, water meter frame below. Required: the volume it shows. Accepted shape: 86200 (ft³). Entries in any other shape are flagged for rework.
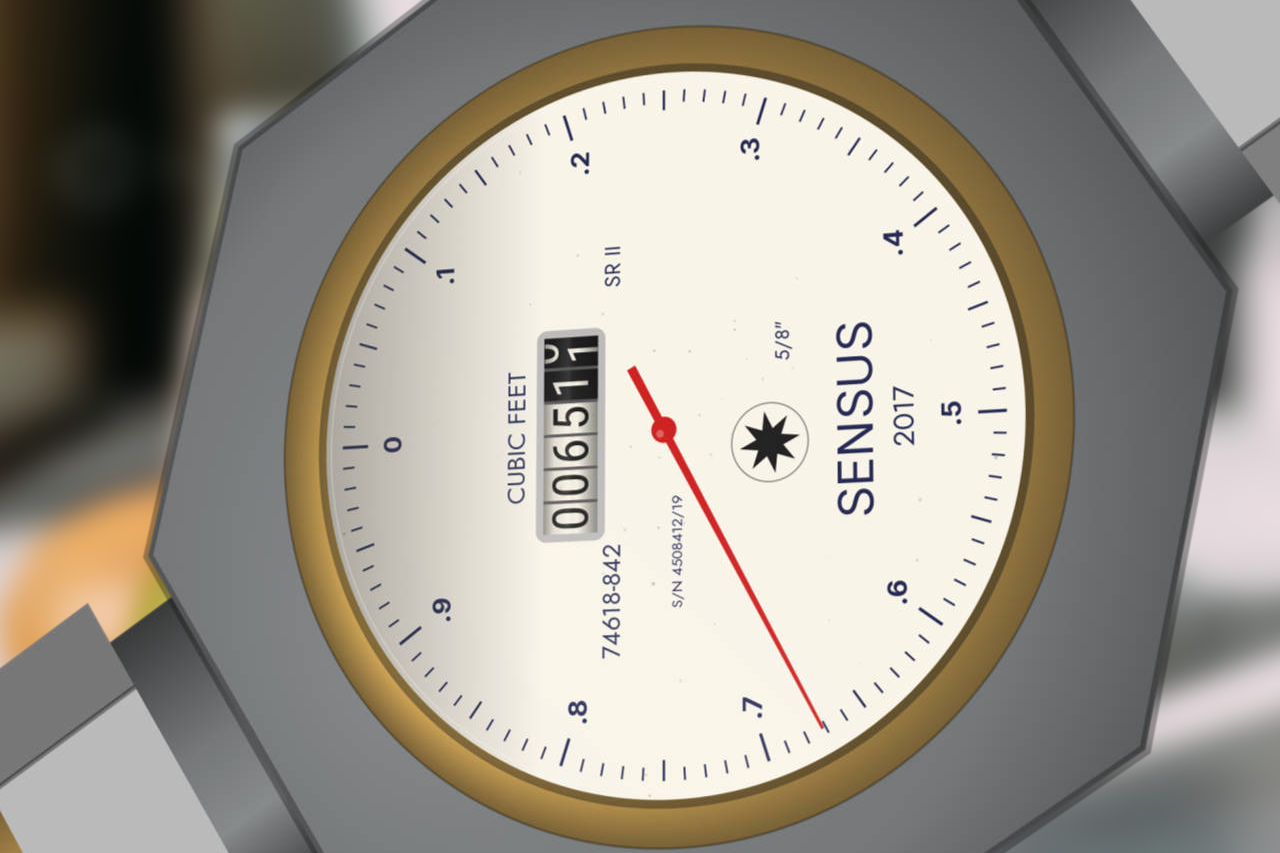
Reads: 6510.67 (ft³)
